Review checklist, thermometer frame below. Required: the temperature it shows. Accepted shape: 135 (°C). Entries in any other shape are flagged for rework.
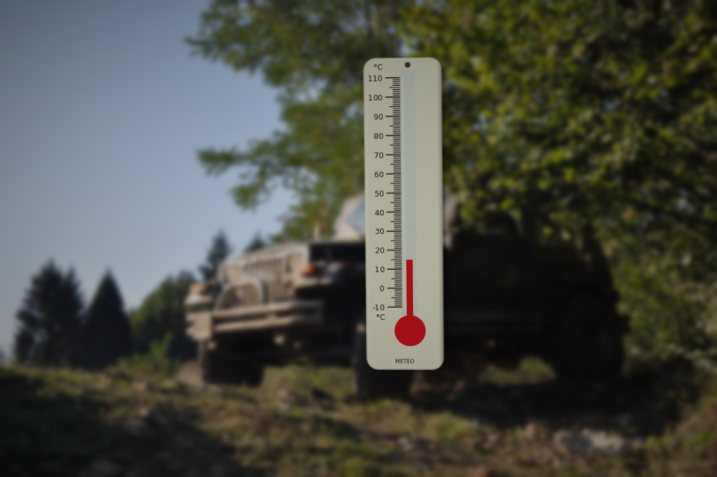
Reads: 15 (°C)
